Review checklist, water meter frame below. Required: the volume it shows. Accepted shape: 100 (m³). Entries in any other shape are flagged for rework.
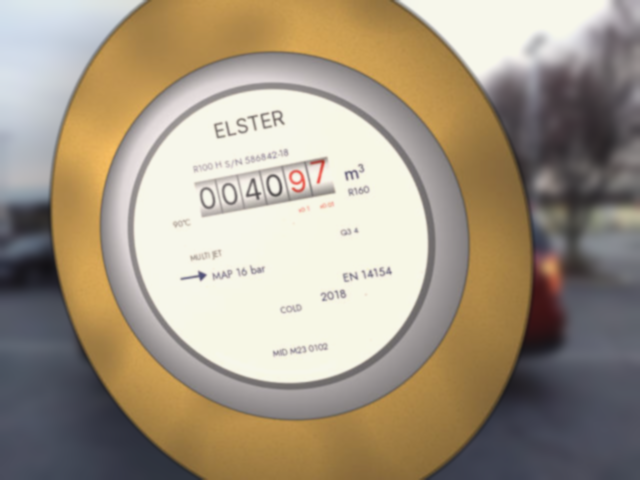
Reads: 40.97 (m³)
